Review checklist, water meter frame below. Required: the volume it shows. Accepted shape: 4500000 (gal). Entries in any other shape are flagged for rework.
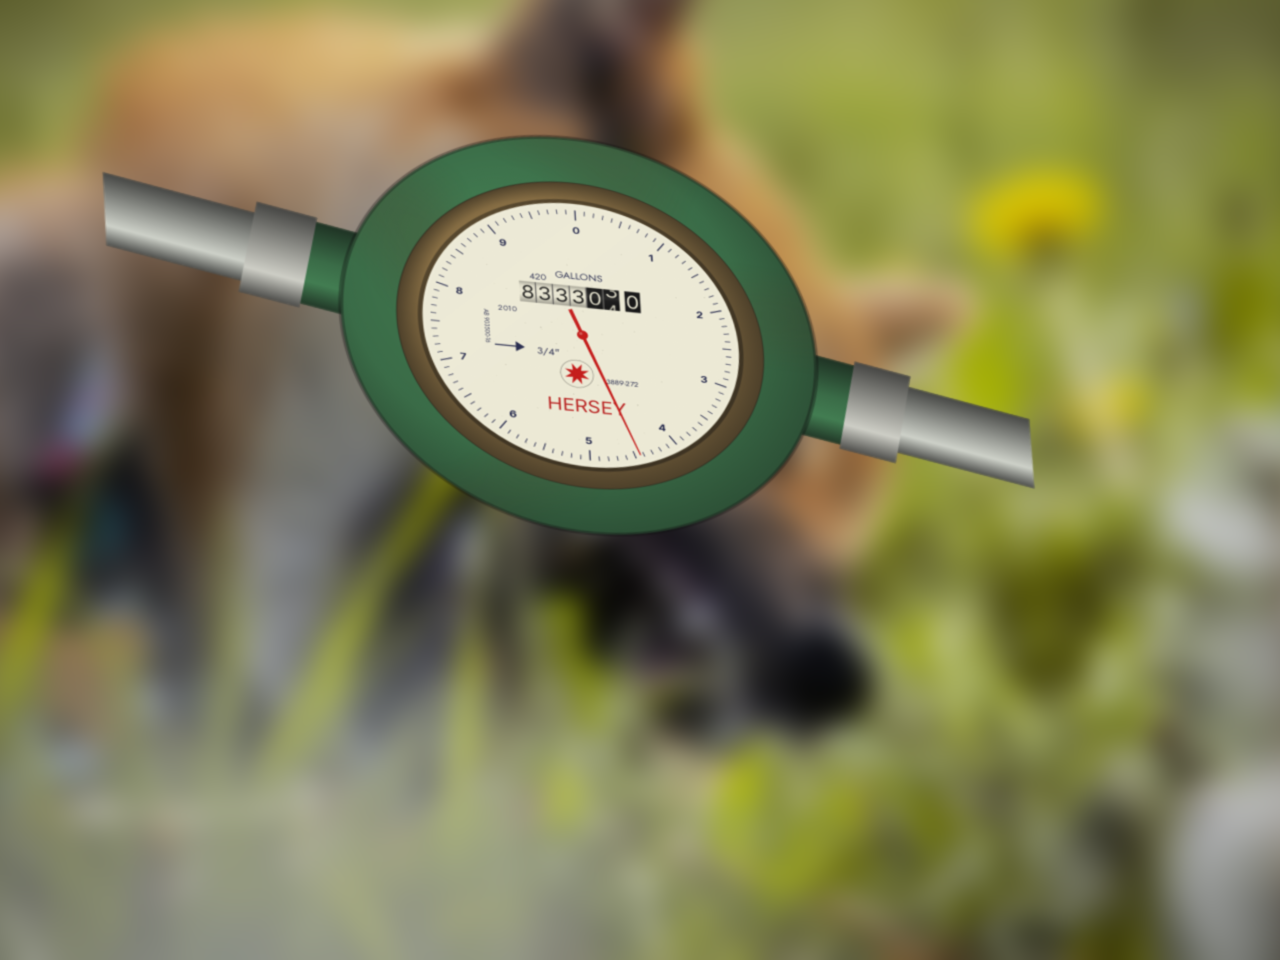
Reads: 8333034.4 (gal)
